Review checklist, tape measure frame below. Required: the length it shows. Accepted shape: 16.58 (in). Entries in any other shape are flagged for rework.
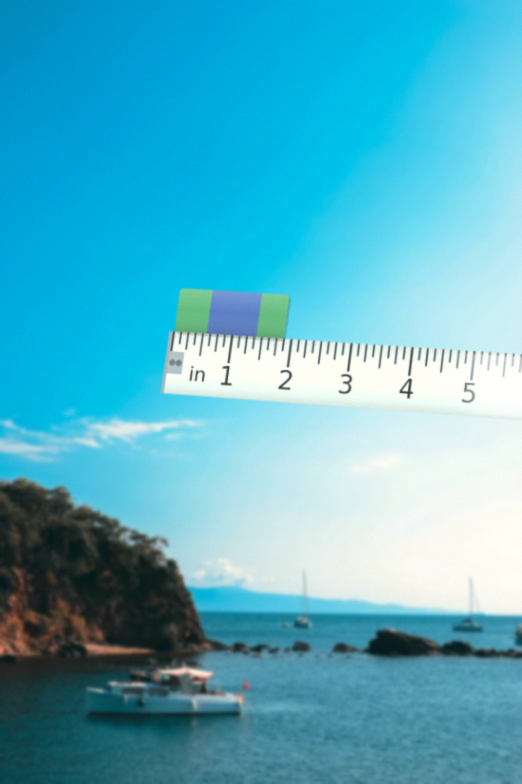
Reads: 1.875 (in)
